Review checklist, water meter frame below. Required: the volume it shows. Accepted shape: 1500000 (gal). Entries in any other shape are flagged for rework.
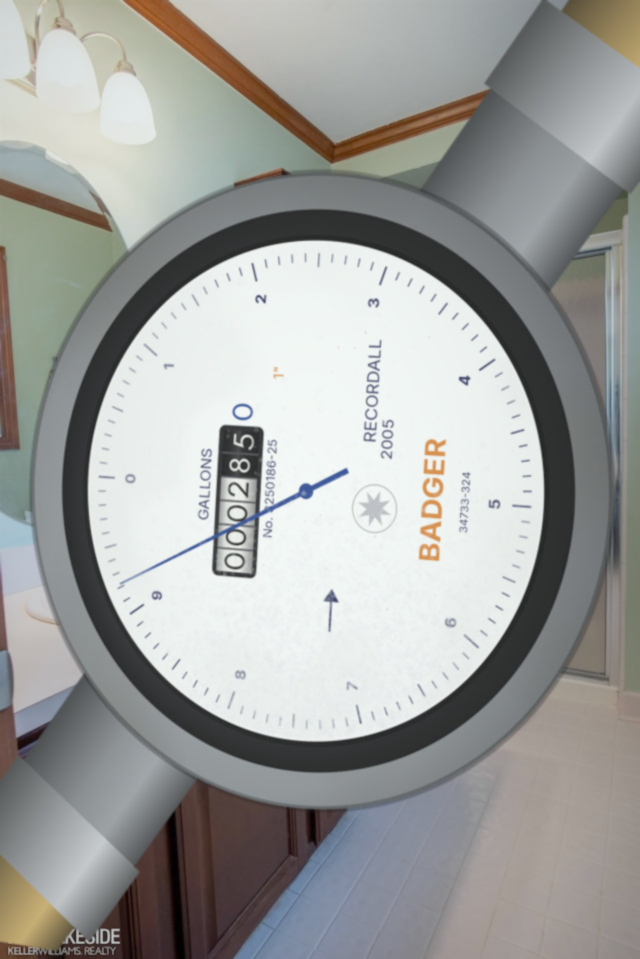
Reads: 2849.2 (gal)
